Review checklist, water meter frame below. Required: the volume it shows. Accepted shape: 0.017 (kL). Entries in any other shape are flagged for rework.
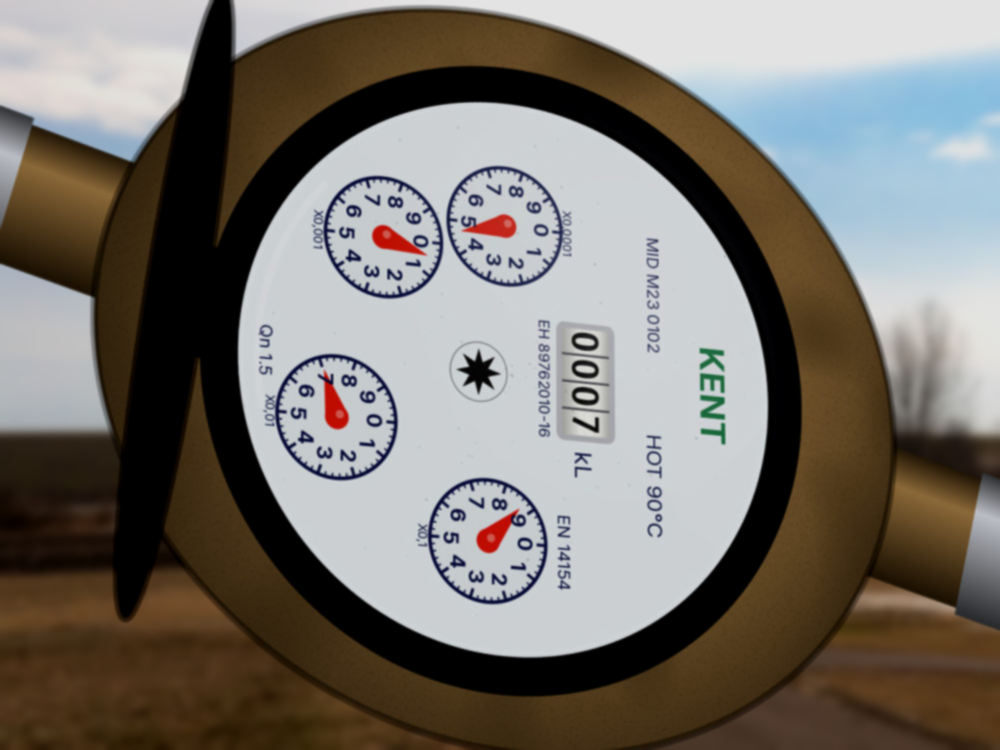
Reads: 7.8704 (kL)
